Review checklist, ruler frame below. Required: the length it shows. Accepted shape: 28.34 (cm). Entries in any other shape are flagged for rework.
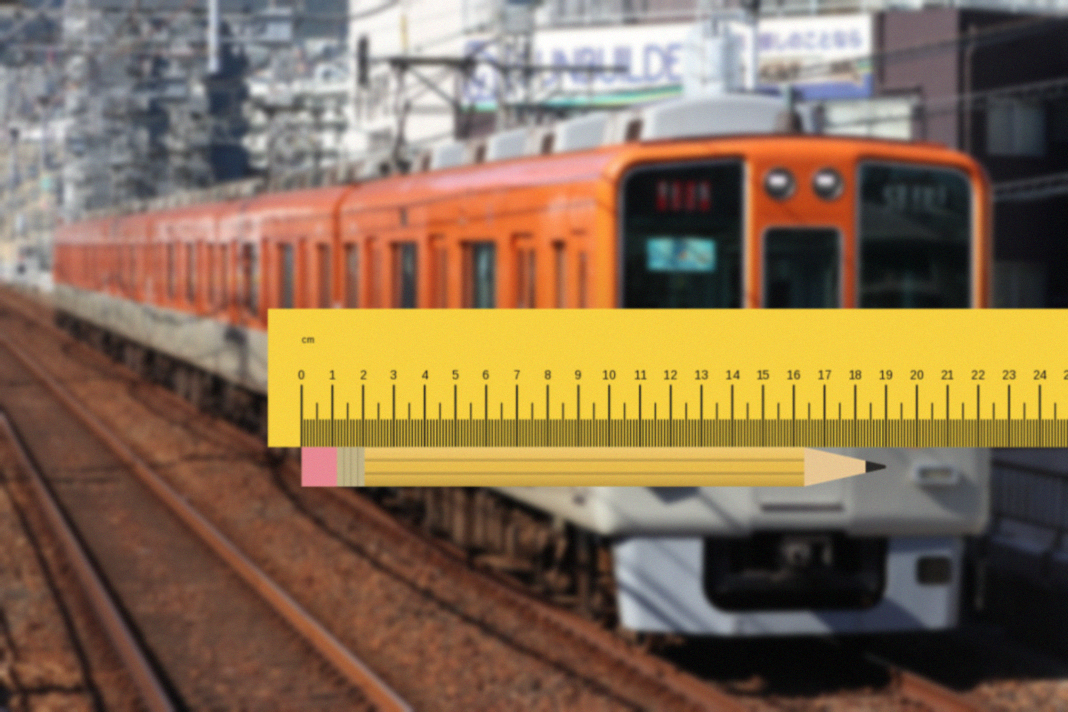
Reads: 19 (cm)
